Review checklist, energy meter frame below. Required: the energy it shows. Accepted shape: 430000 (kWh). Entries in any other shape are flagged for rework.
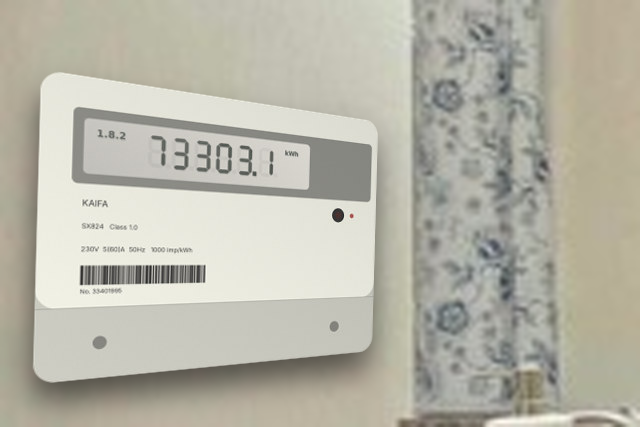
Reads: 73303.1 (kWh)
